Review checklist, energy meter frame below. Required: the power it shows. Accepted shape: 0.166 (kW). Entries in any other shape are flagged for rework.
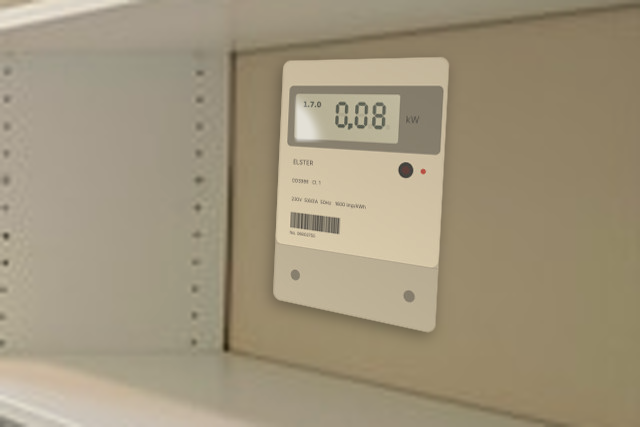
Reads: 0.08 (kW)
